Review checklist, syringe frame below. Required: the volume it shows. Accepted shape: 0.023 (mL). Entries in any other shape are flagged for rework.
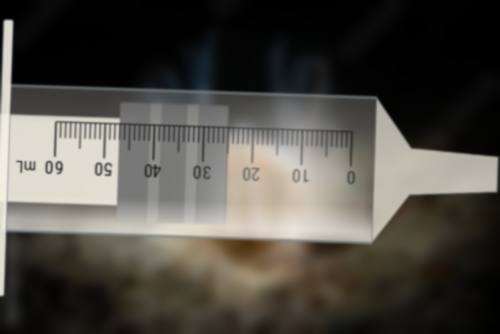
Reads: 25 (mL)
